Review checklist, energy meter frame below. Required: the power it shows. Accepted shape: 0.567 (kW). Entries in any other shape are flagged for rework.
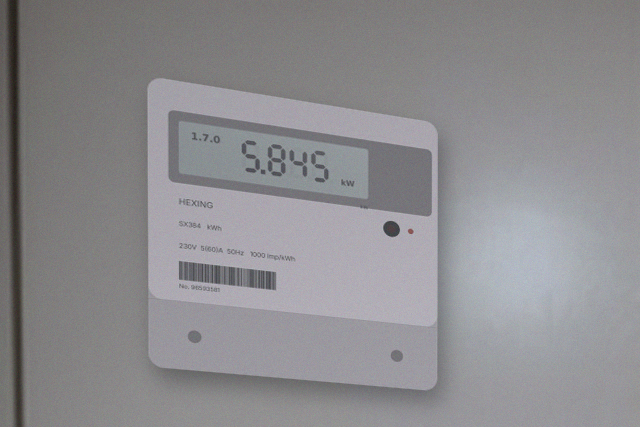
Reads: 5.845 (kW)
